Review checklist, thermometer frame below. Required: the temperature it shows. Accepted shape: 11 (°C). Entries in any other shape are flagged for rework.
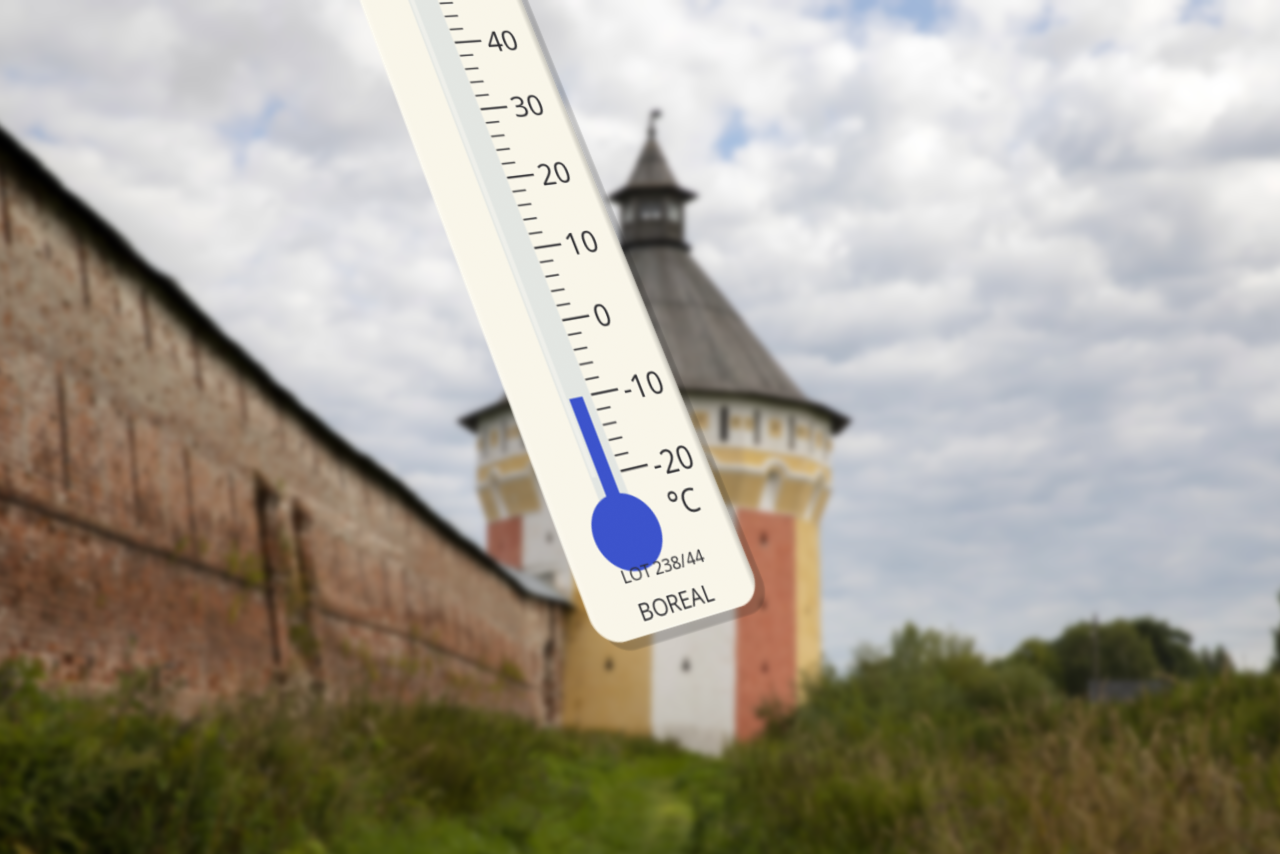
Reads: -10 (°C)
